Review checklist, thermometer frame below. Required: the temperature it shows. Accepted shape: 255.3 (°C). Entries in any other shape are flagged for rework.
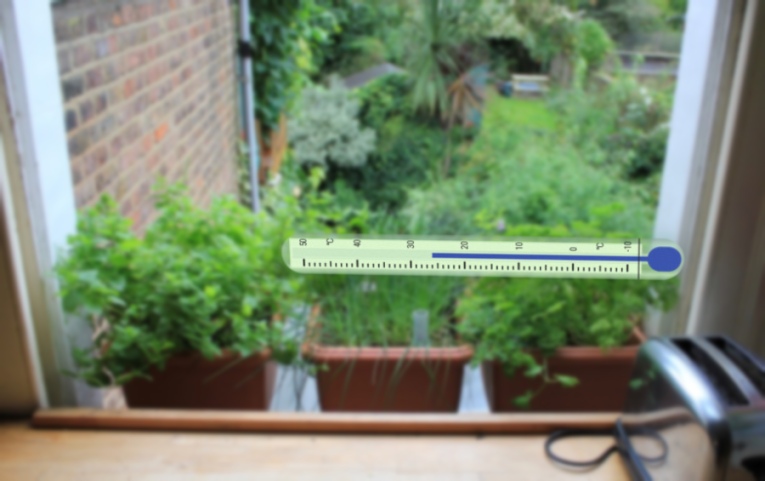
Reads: 26 (°C)
